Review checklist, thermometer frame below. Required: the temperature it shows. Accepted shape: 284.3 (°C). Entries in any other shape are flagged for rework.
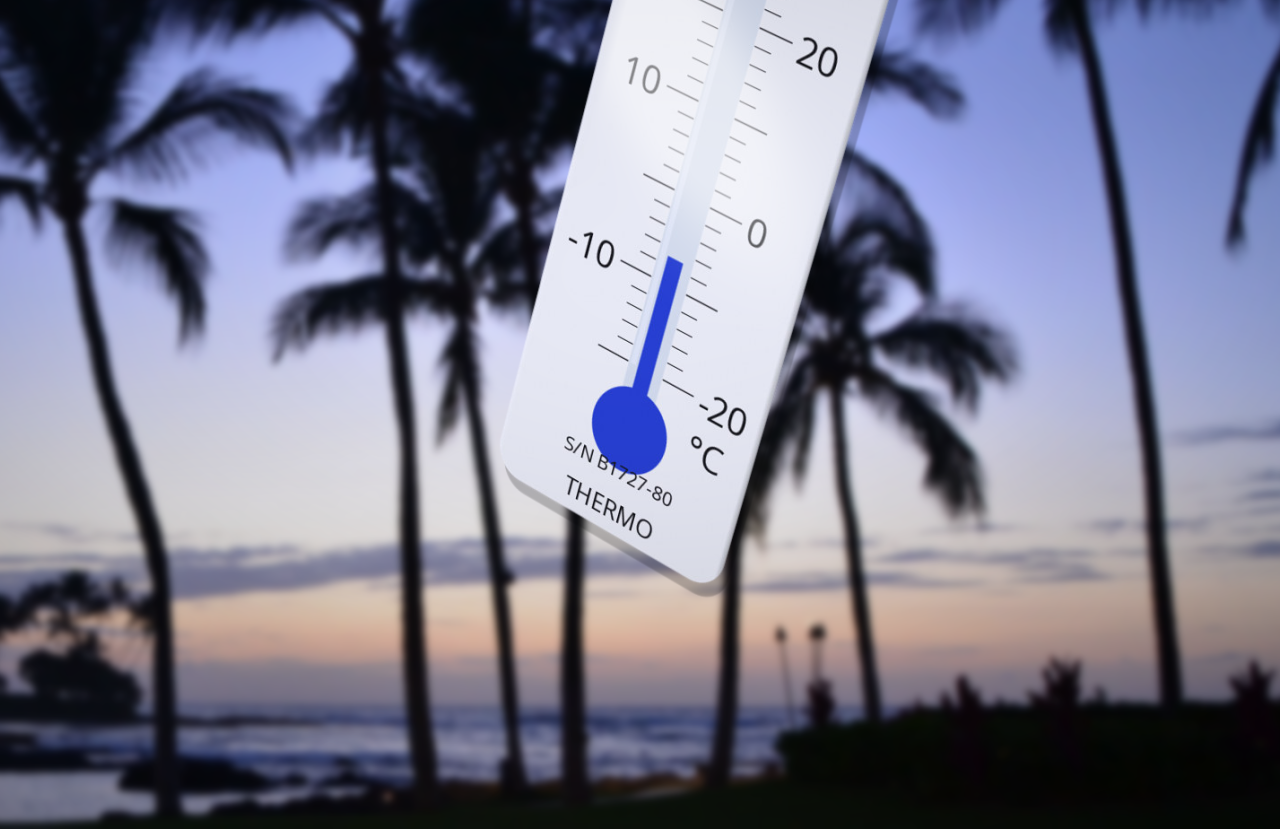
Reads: -7 (°C)
